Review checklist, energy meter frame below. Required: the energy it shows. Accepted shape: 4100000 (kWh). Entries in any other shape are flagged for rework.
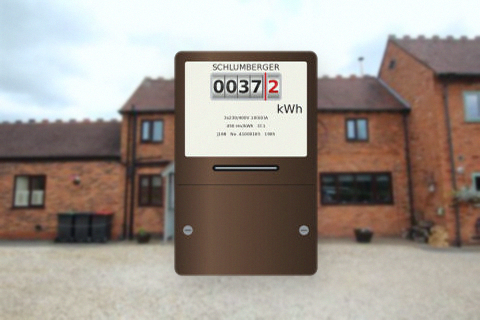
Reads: 37.2 (kWh)
